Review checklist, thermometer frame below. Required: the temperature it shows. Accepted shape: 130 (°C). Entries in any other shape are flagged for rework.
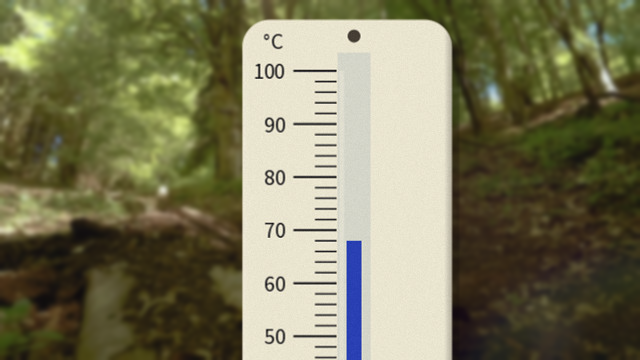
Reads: 68 (°C)
